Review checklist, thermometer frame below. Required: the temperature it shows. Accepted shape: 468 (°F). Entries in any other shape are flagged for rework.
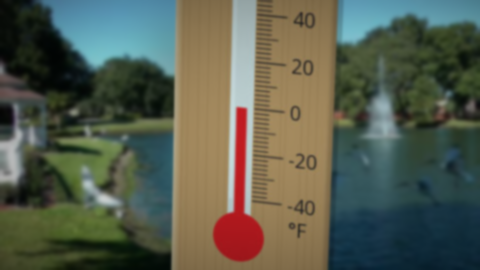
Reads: 0 (°F)
